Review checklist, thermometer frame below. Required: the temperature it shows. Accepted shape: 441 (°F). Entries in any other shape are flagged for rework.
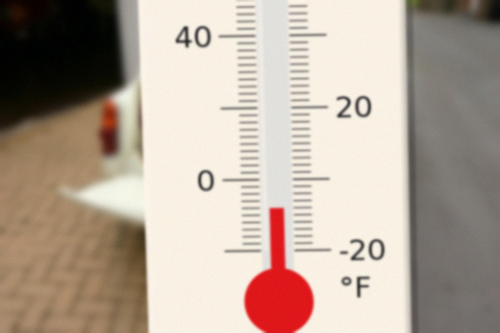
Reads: -8 (°F)
